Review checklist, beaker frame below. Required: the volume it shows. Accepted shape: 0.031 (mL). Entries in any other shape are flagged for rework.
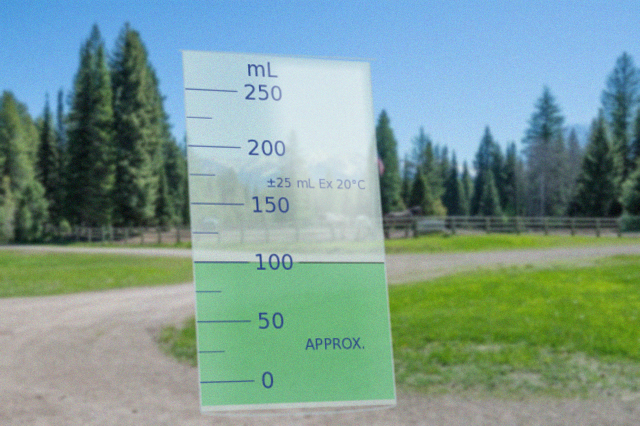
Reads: 100 (mL)
